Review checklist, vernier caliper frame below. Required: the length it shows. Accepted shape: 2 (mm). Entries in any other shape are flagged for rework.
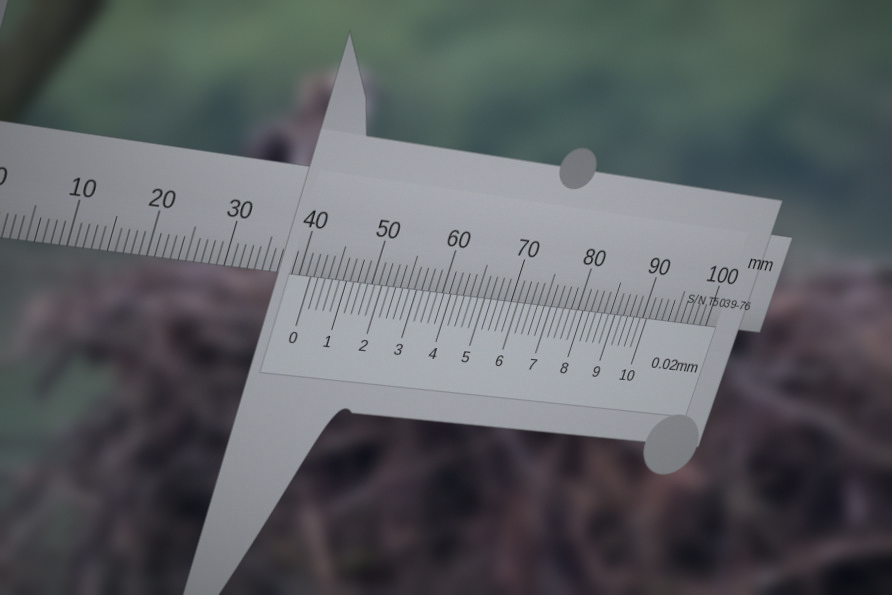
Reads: 41.6 (mm)
